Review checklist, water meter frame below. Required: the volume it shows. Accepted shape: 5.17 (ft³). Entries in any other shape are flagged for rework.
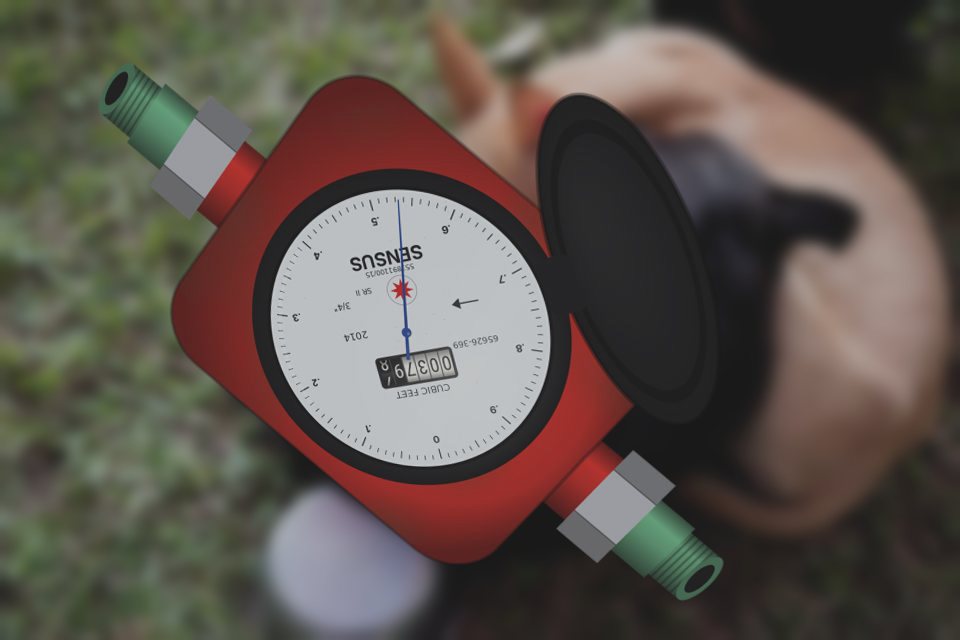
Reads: 3797.53 (ft³)
